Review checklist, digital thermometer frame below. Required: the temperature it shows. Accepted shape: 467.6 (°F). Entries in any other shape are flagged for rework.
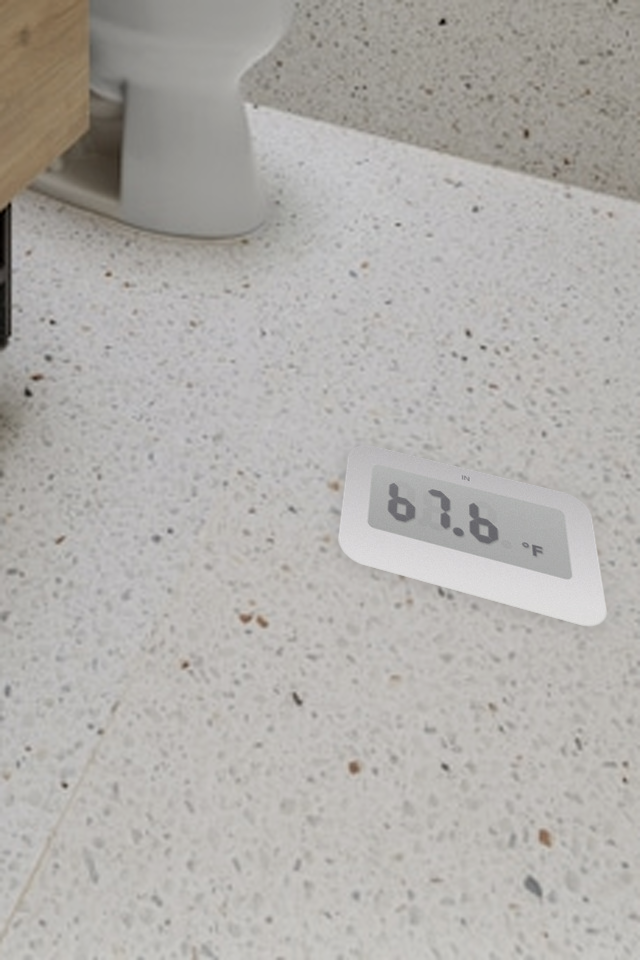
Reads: 67.6 (°F)
